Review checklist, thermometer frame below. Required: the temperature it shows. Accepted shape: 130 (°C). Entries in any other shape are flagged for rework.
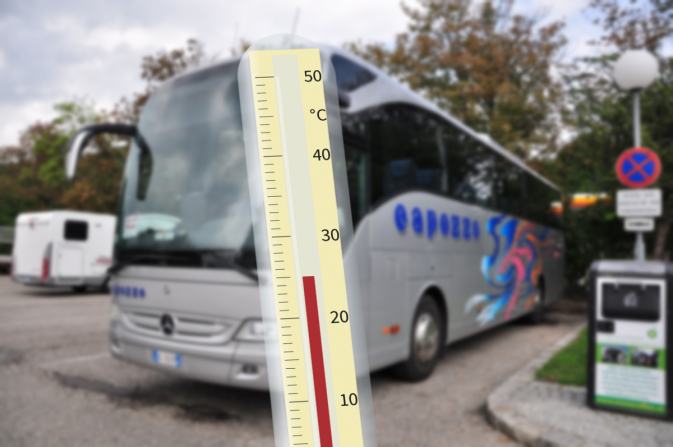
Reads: 25 (°C)
